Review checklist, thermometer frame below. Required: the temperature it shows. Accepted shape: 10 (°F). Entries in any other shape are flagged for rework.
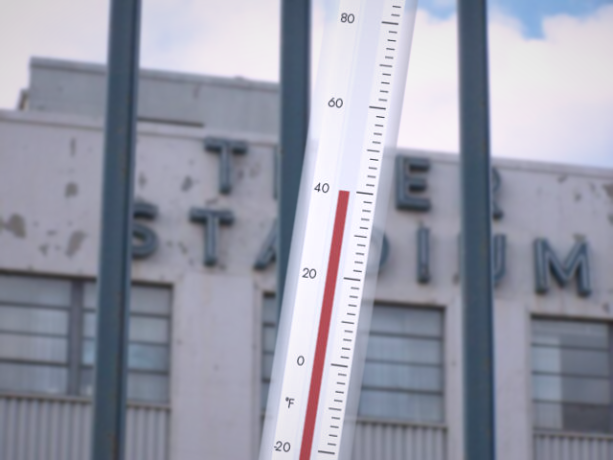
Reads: 40 (°F)
